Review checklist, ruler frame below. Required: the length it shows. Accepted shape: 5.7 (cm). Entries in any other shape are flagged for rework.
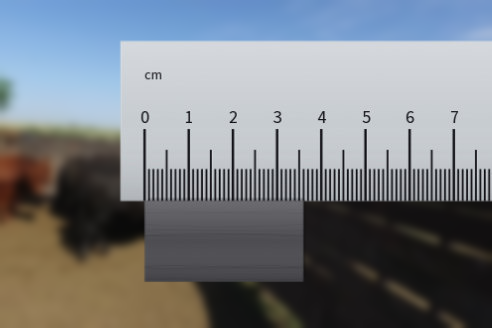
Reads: 3.6 (cm)
